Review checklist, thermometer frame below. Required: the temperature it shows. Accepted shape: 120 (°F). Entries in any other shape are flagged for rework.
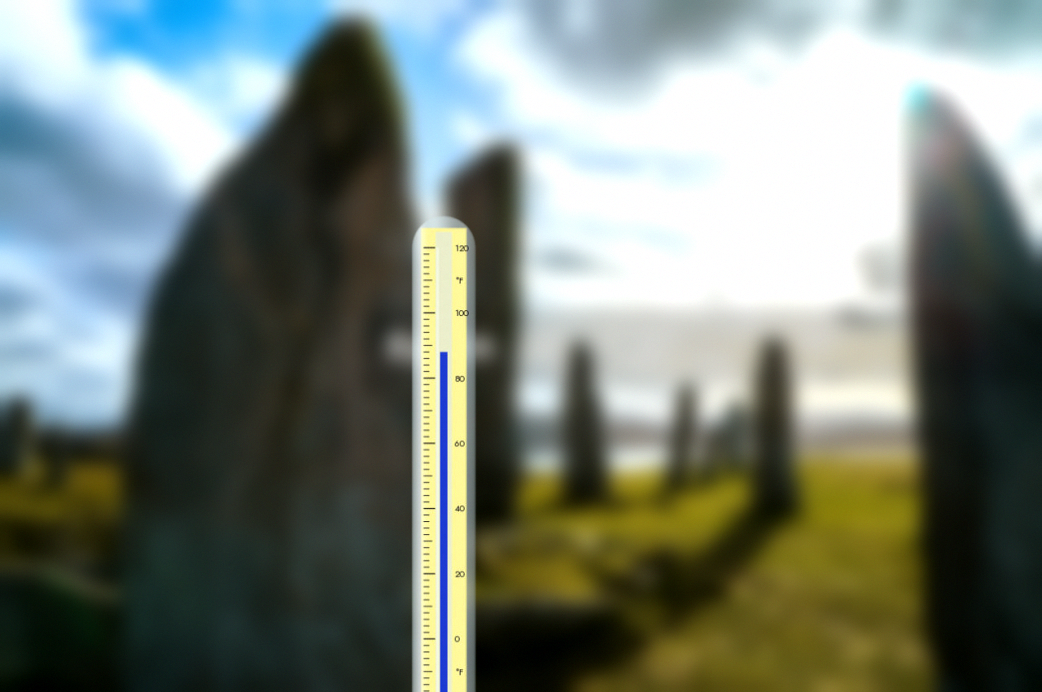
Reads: 88 (°F)
